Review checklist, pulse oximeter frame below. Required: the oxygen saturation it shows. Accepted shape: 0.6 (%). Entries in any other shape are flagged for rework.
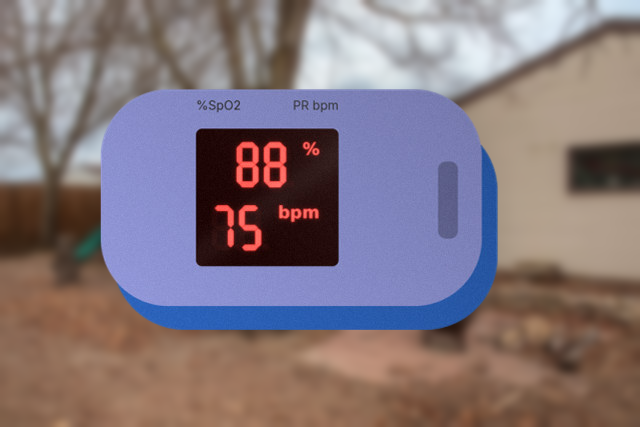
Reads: 88 (%)
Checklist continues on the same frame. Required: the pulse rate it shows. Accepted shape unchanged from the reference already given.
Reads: 75 (bpm)
